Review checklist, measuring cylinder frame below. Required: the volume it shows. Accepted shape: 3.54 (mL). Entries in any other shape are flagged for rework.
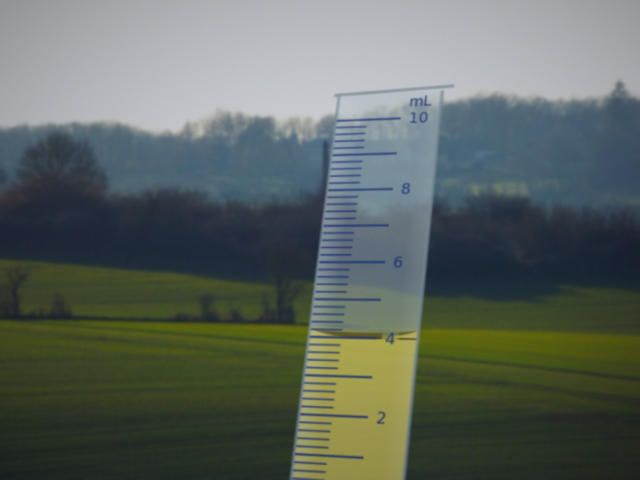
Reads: 4 (mL)
